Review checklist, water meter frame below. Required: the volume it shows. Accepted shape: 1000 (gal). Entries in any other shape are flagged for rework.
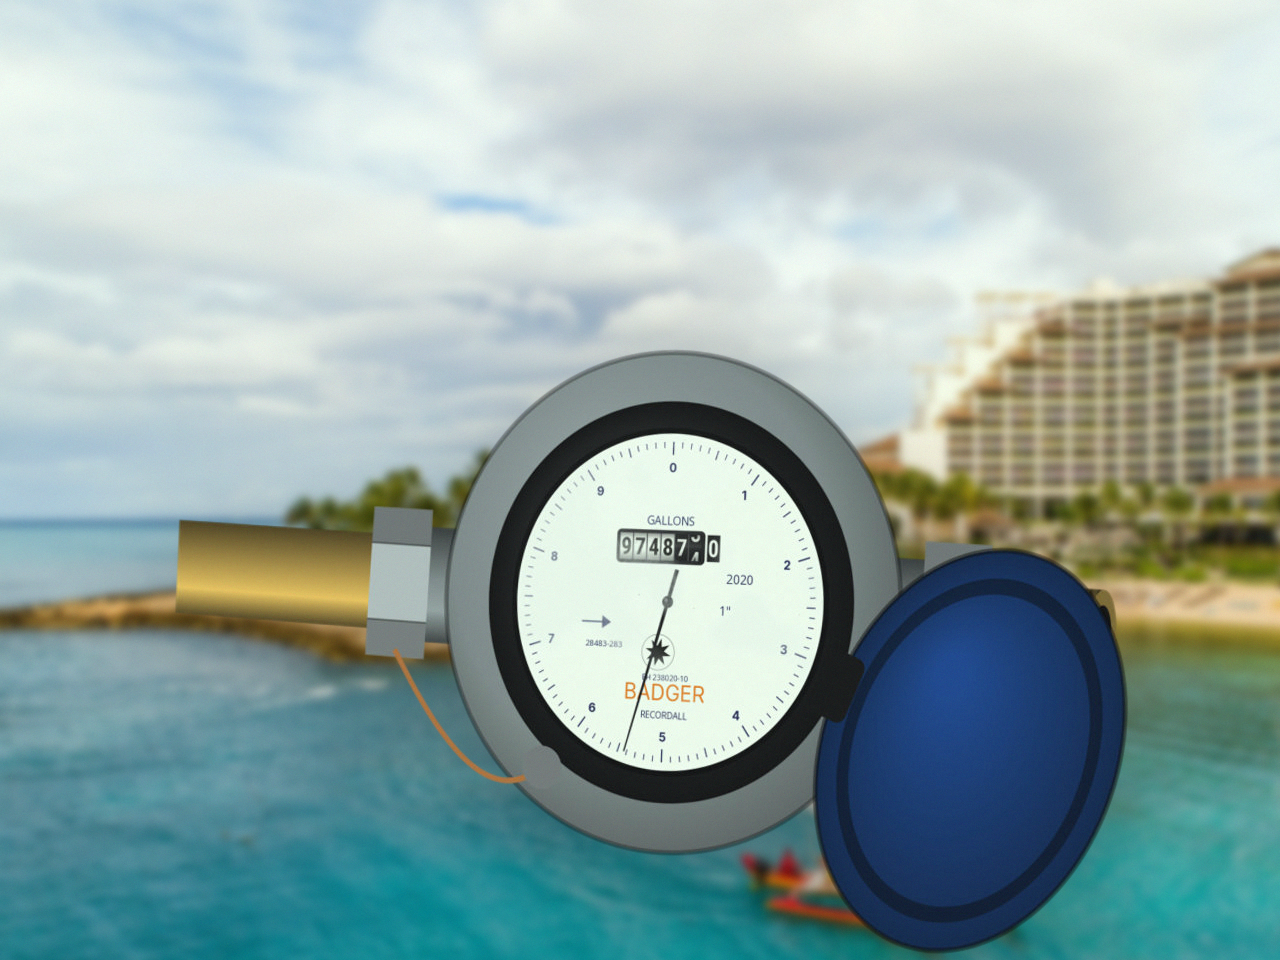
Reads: 9748735.4 (gal)
